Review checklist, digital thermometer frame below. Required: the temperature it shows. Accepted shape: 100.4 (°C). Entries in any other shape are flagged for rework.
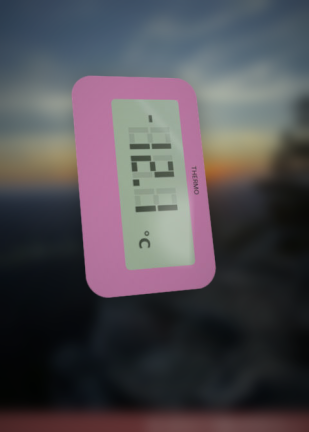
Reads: -12.1 (°C)
